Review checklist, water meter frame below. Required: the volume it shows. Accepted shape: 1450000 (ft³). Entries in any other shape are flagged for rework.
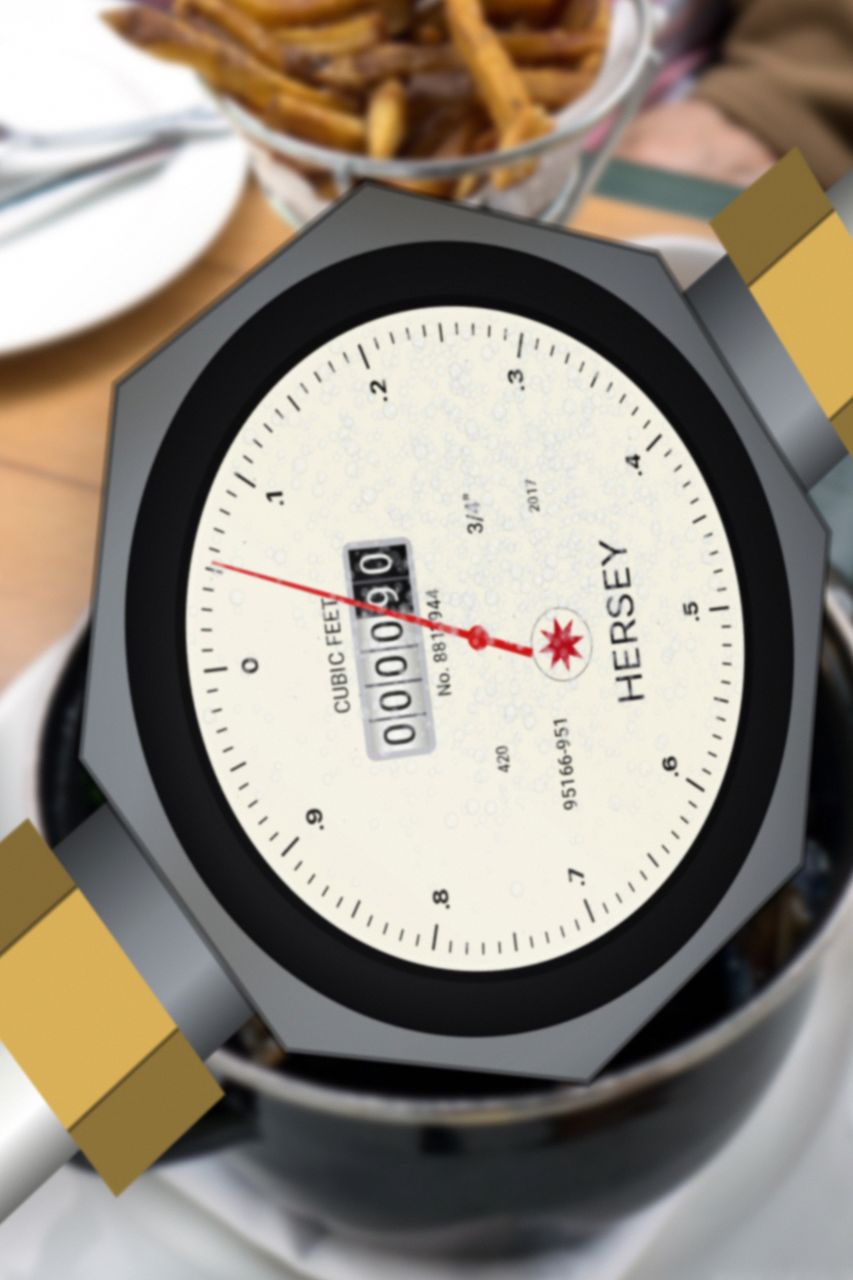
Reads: 90.05 (ft³)
